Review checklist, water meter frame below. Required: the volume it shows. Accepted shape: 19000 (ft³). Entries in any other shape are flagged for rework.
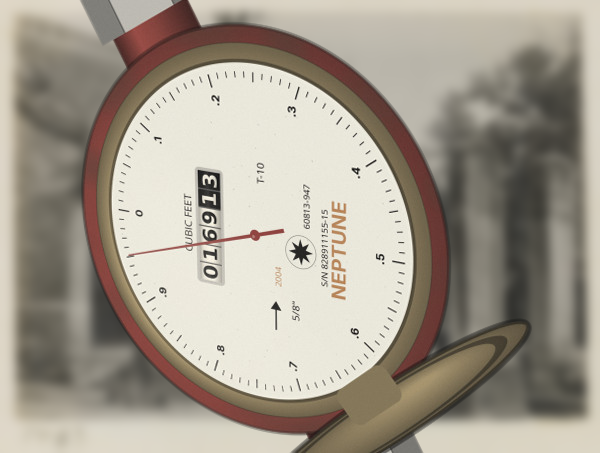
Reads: 16912.95 (ft³)
